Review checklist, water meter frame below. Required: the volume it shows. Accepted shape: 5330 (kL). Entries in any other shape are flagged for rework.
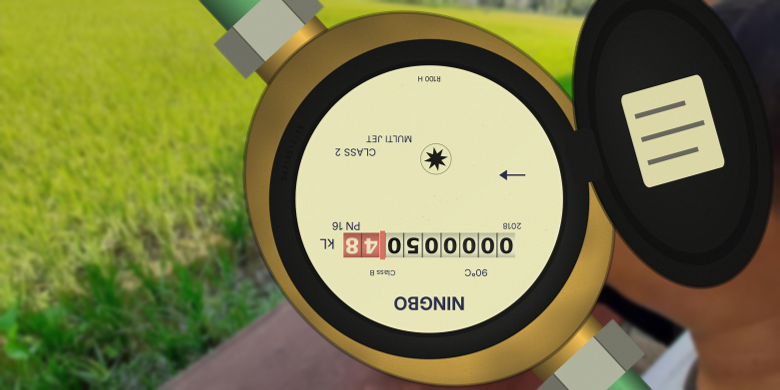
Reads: 50.48 (kL)
